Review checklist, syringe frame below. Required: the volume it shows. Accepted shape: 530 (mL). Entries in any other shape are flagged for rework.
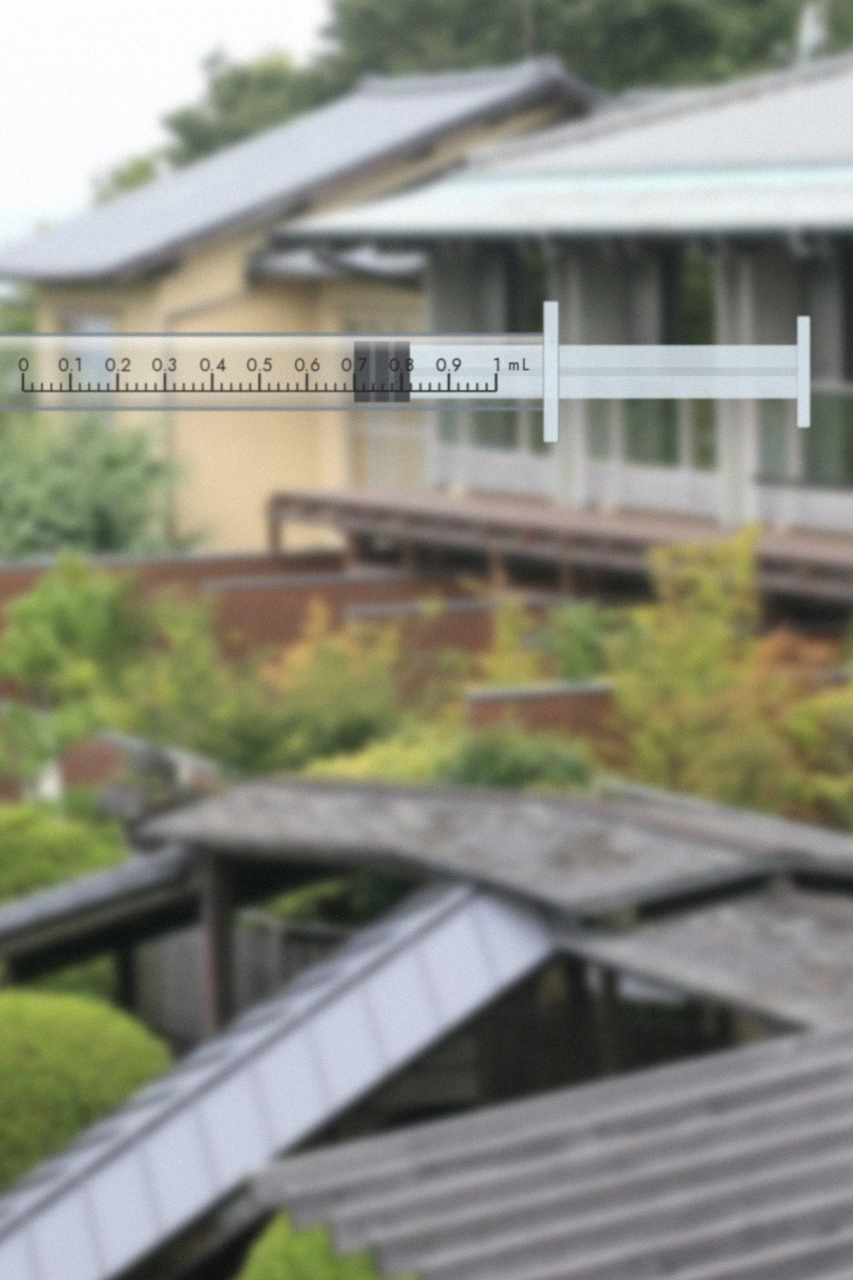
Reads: 0.7 (mL)
